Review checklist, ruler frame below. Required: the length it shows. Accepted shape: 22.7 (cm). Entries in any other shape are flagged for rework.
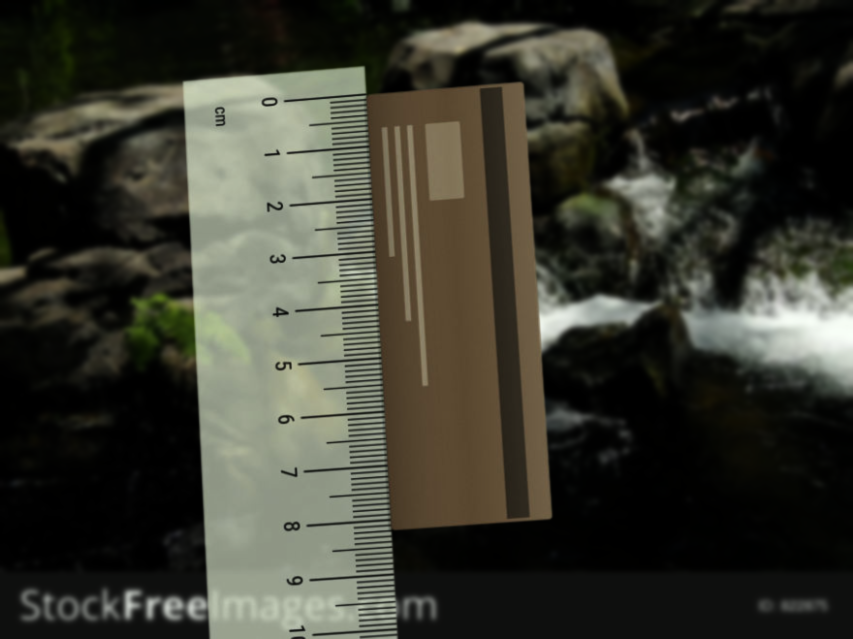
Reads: 8.2 (cm)
